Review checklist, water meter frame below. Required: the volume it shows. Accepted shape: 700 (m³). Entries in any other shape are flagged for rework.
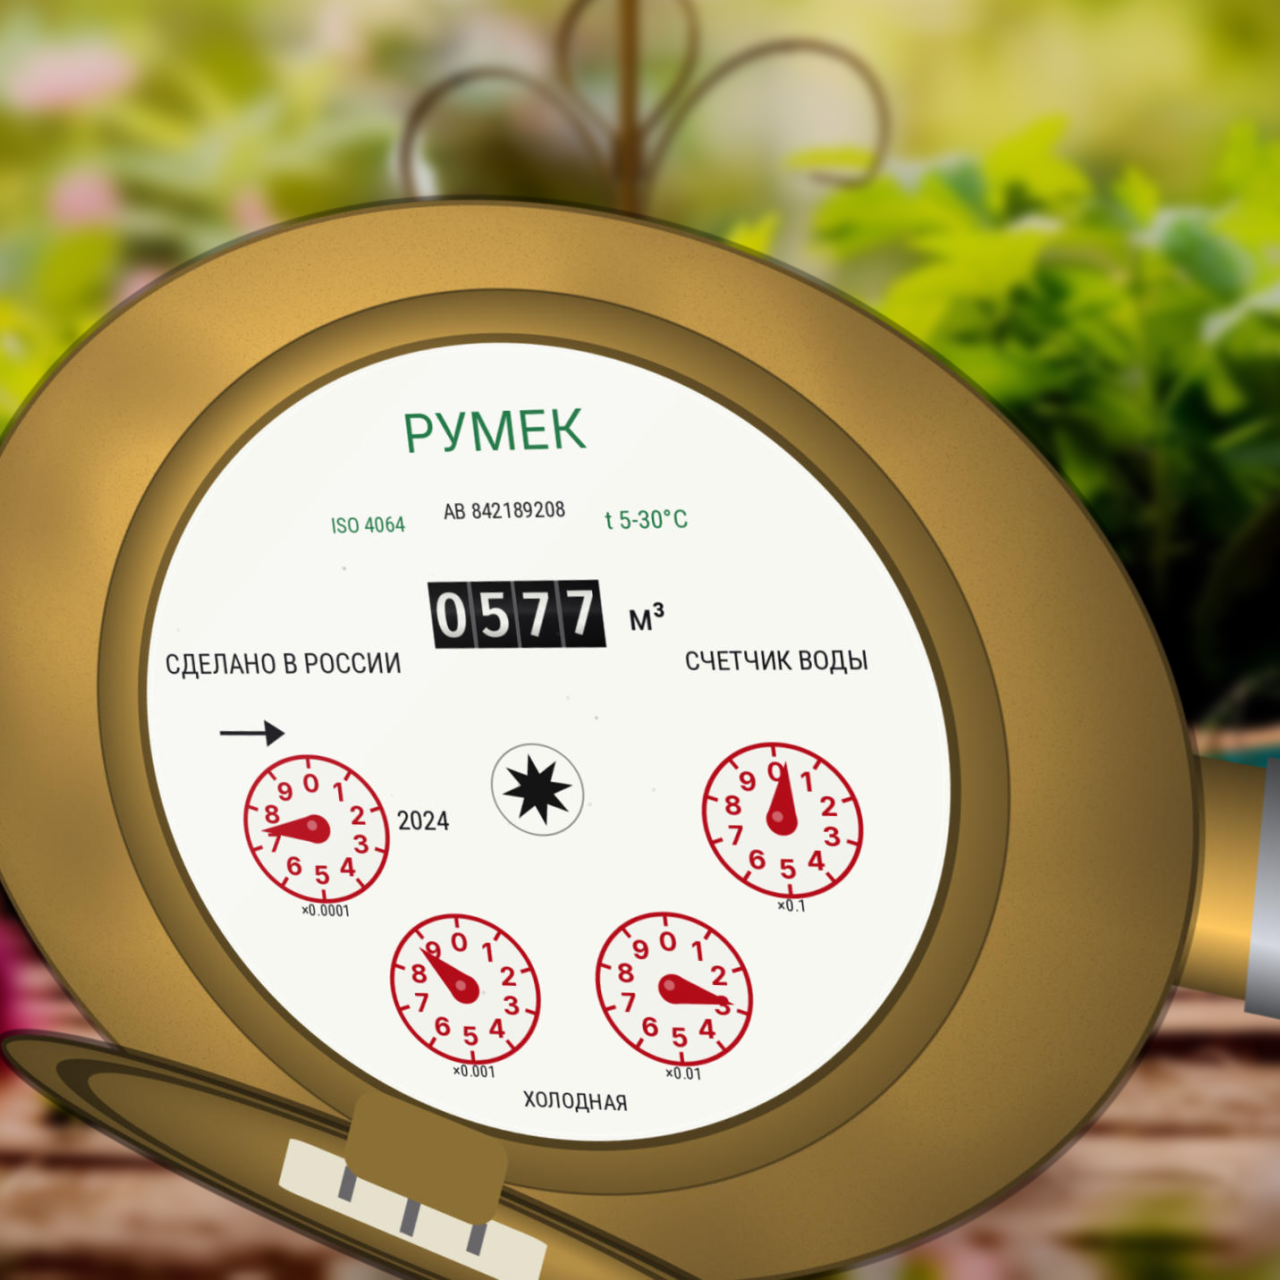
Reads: 577.0287 (m³)
